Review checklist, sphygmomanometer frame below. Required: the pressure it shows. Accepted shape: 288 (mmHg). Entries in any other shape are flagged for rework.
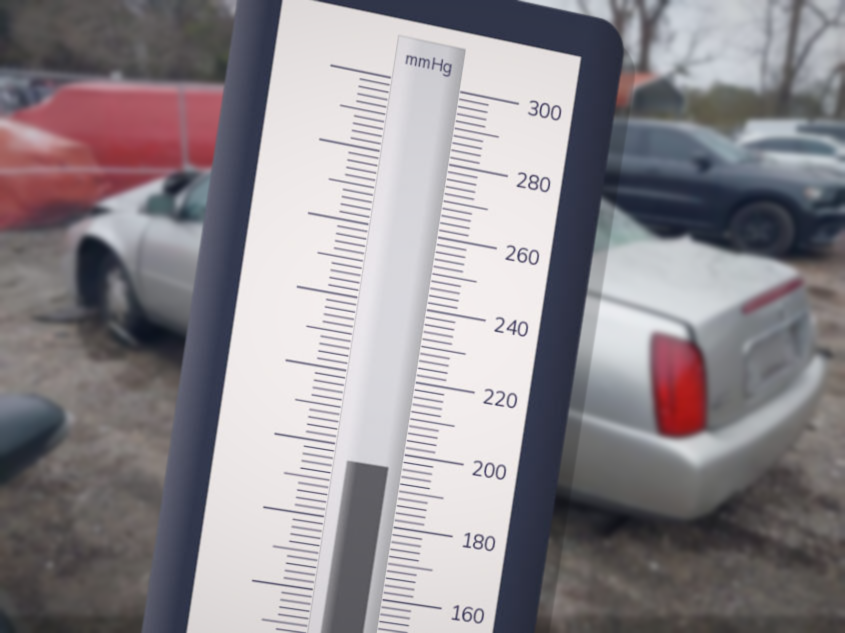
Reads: 196 (mmHg)
